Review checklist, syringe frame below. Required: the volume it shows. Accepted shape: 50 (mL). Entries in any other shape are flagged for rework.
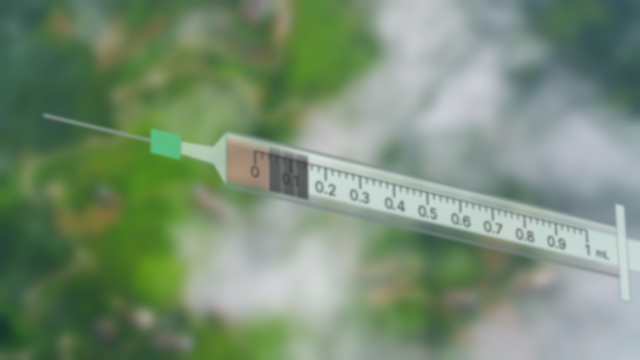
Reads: 0.04 (mL)
